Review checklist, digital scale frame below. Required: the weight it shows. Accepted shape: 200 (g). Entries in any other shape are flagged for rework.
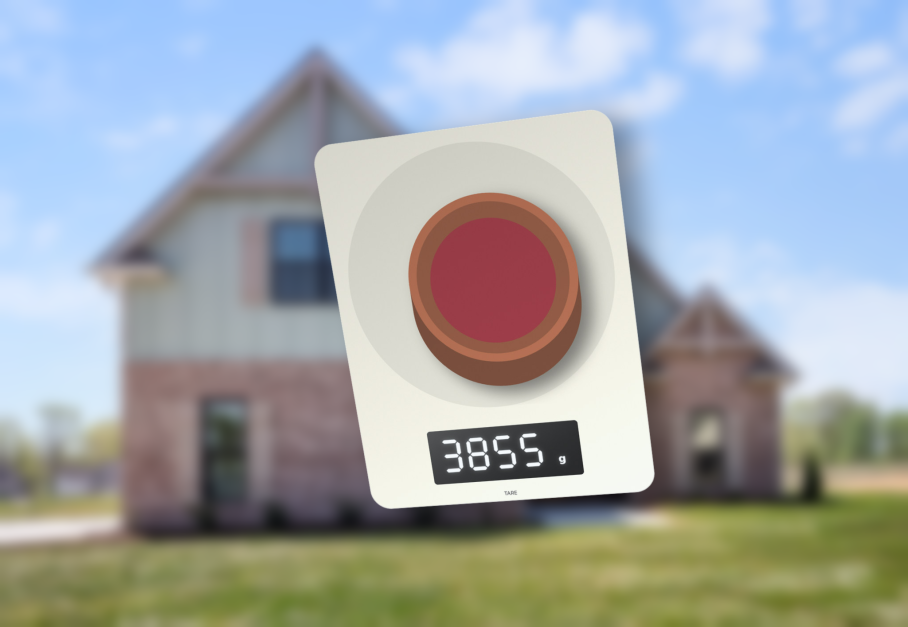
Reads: 3855 (g)
